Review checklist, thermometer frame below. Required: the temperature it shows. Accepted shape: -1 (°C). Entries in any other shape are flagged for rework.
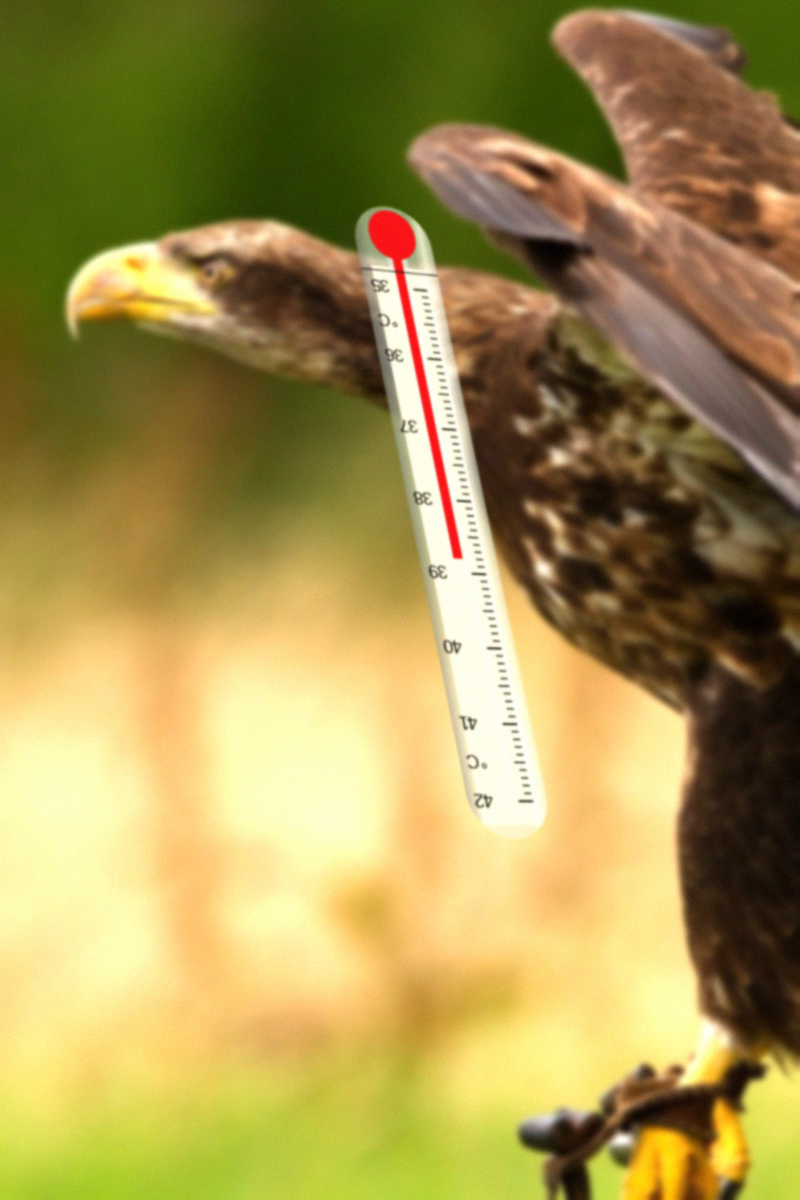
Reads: 38.8 (°C)
